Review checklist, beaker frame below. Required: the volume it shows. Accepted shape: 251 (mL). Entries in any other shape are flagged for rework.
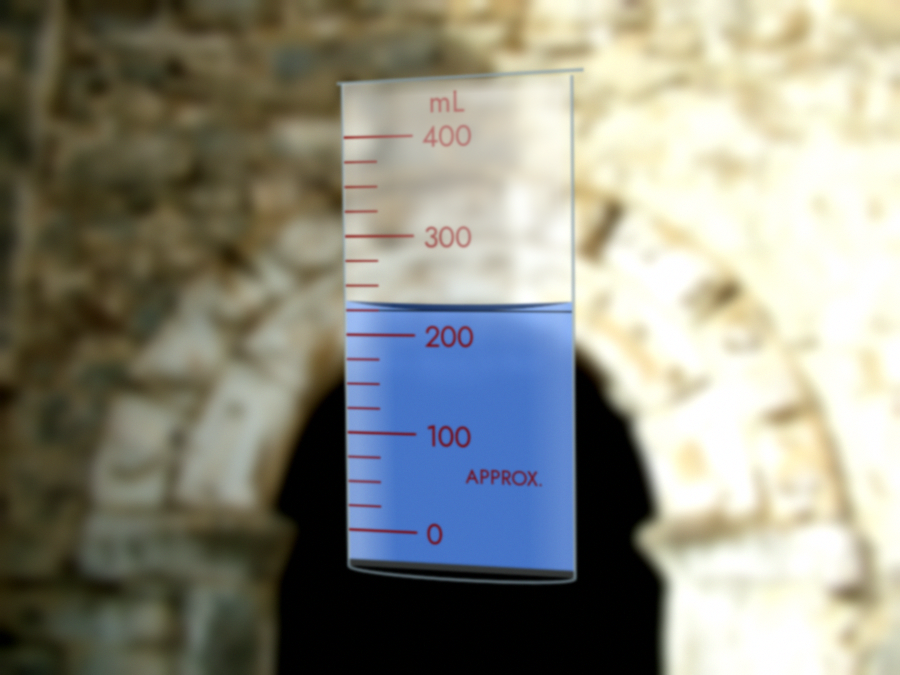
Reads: 225 (mL)
